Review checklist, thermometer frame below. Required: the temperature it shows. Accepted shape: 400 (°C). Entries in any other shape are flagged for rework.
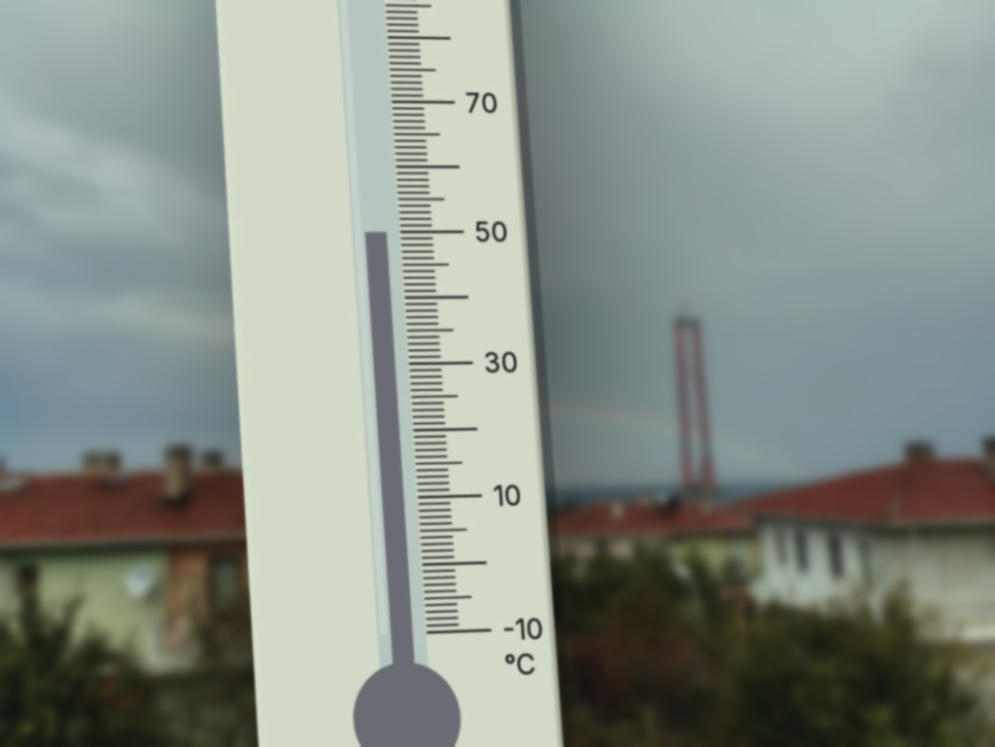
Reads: 50 (°C)
